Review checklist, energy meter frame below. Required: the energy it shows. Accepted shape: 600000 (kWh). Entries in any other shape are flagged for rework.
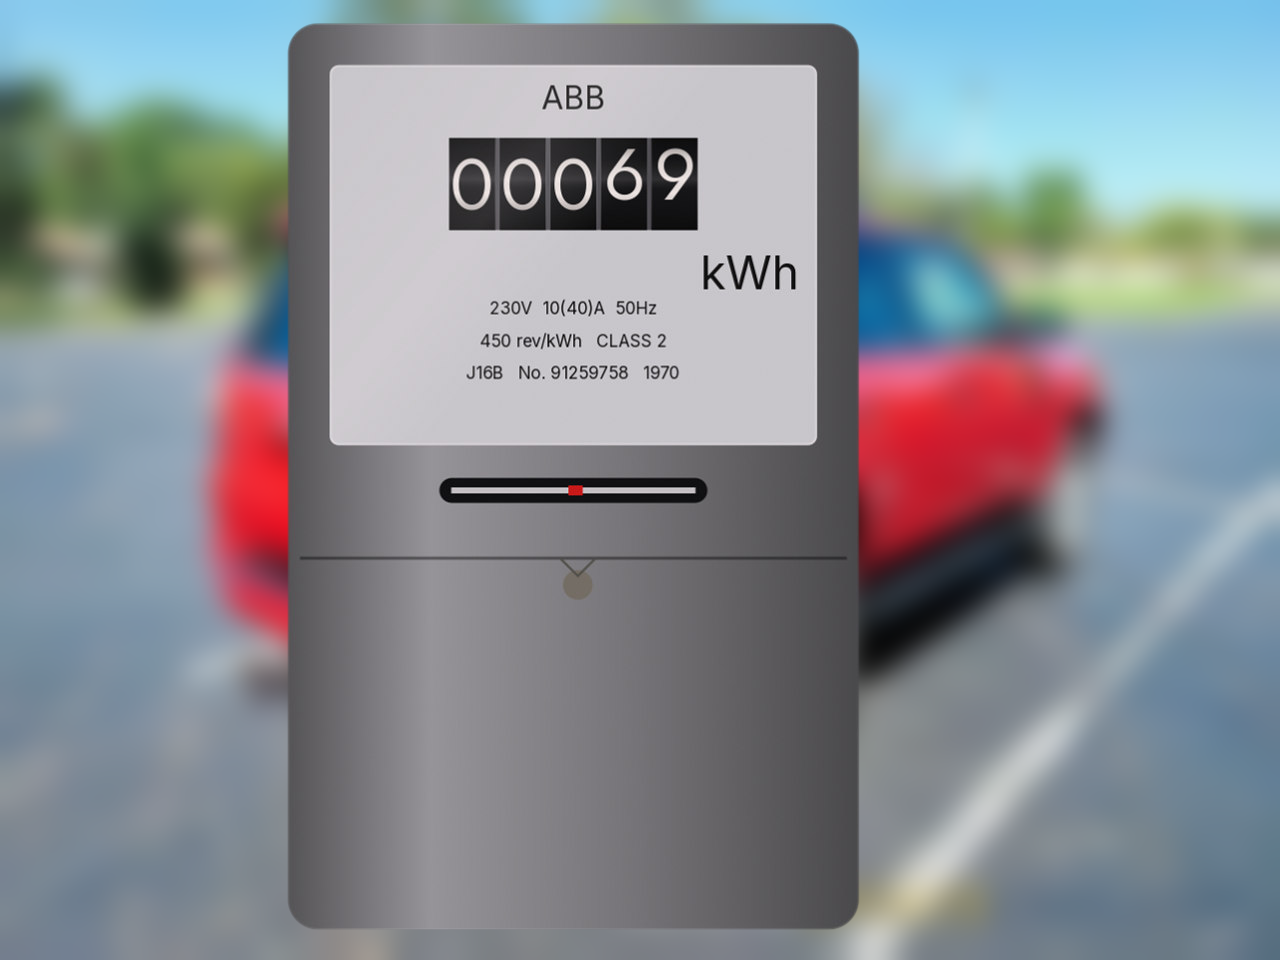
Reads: 69 (kWh)
